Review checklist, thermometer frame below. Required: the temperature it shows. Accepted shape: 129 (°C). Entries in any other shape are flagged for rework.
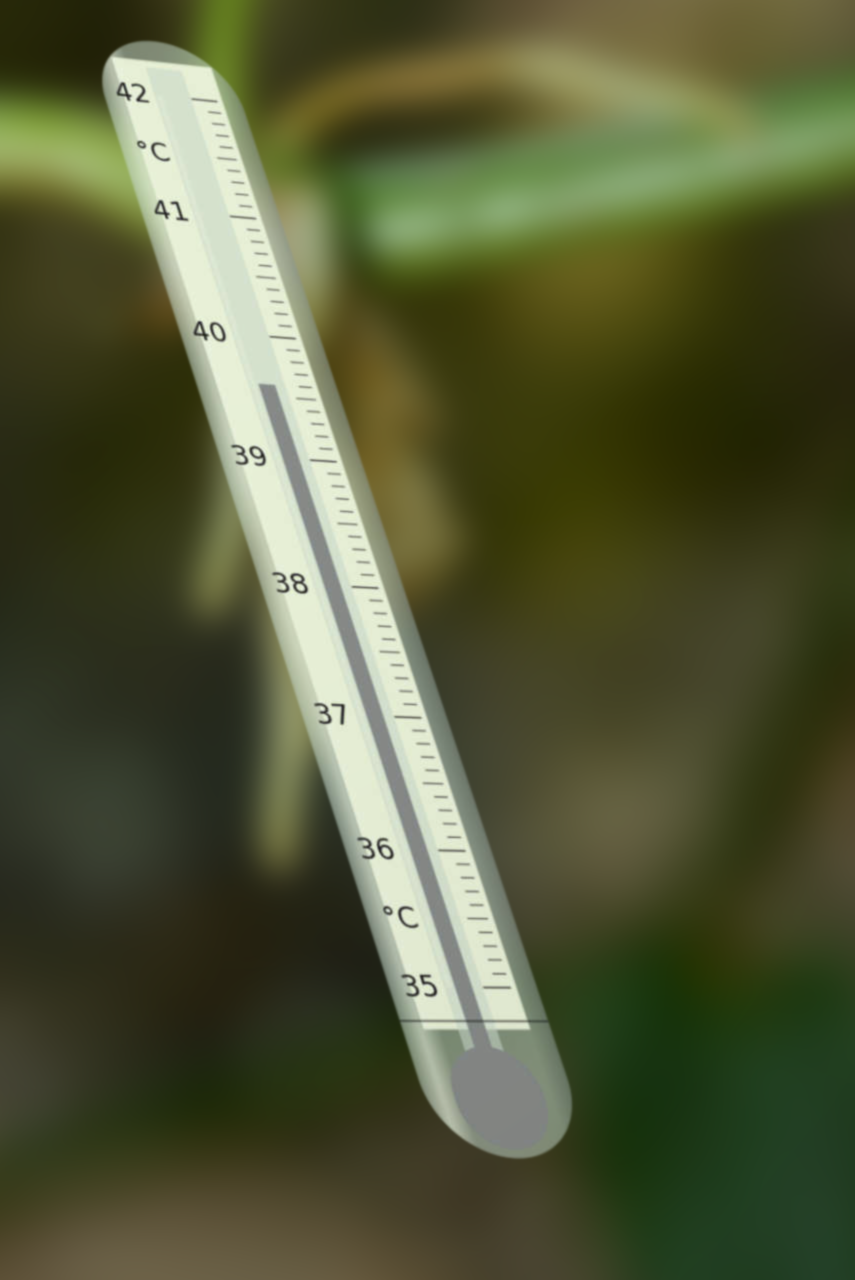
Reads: 39.6 (°C)
